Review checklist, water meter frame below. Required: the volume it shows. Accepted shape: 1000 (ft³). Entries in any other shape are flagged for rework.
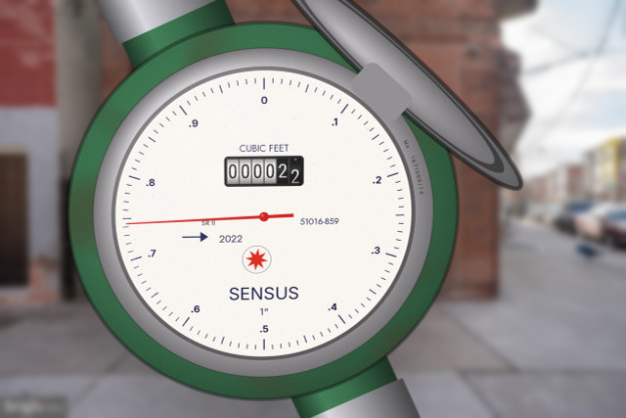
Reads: 21.74 (ft³)
